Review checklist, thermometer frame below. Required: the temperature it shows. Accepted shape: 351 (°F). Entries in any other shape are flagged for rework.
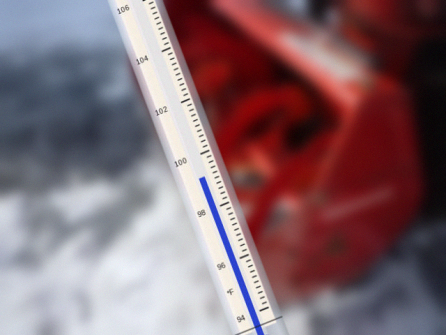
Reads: 99.2 (°F)
